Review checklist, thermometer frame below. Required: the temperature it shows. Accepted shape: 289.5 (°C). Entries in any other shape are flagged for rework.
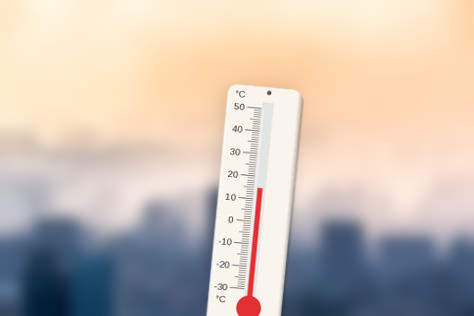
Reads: 15 (°C)
